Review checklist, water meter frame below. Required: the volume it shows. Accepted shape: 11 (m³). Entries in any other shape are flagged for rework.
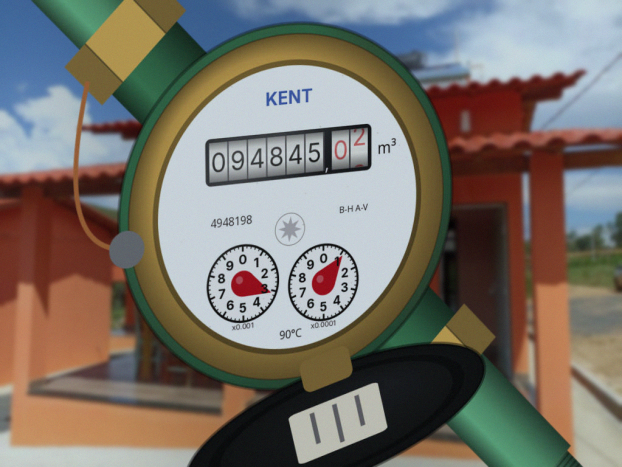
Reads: 94845.0231 (m³)
